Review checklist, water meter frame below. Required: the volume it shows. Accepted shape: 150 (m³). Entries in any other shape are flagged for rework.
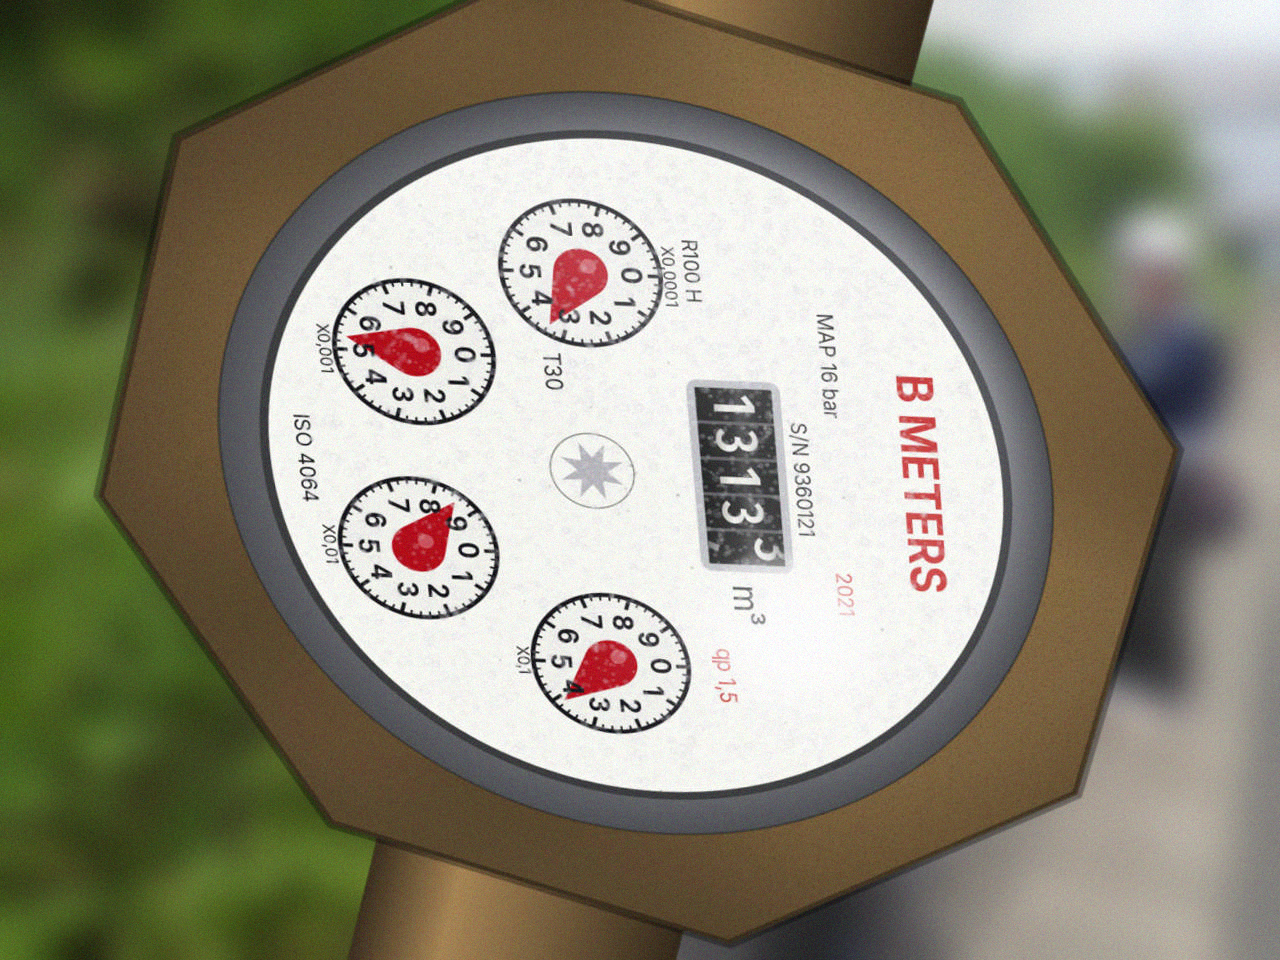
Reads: 13133.3853 (m³)
